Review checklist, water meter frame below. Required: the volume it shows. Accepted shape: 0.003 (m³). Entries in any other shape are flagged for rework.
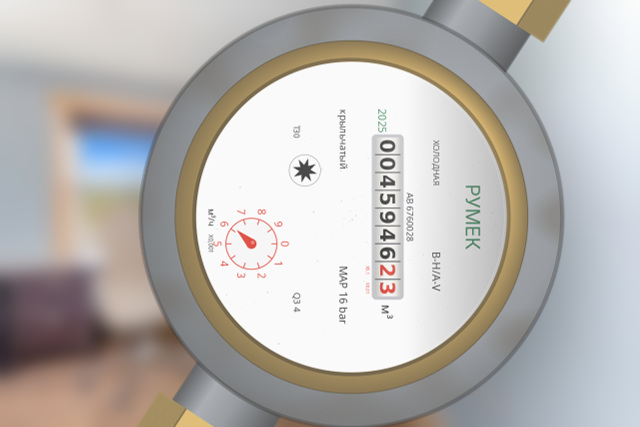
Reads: 45946.236 (m³)
